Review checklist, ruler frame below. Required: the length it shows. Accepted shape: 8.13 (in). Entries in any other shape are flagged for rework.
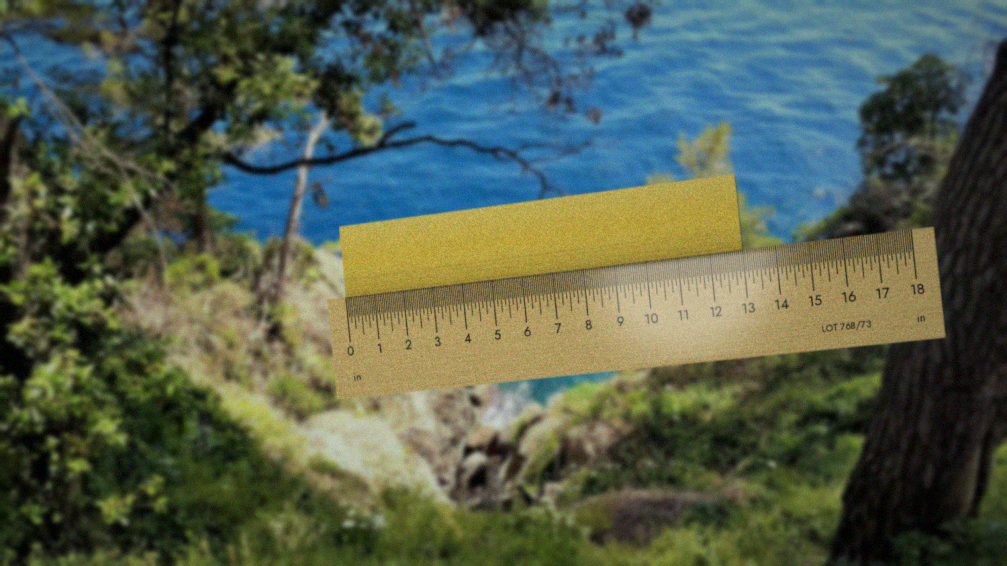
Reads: 13 (in)
